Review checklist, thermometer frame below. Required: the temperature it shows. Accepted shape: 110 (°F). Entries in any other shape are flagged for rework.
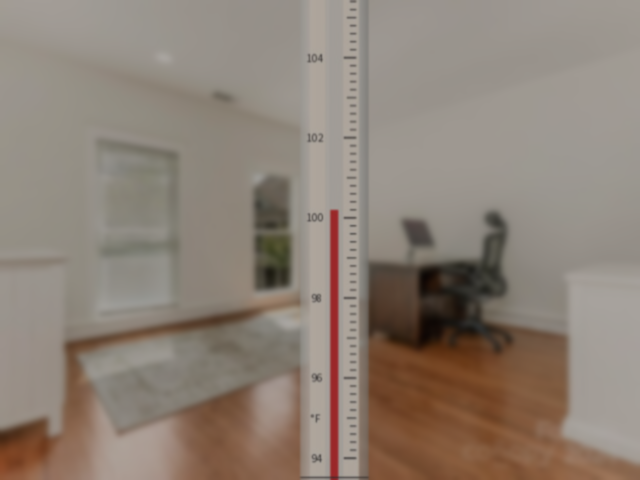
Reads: 100.2 (°F)
